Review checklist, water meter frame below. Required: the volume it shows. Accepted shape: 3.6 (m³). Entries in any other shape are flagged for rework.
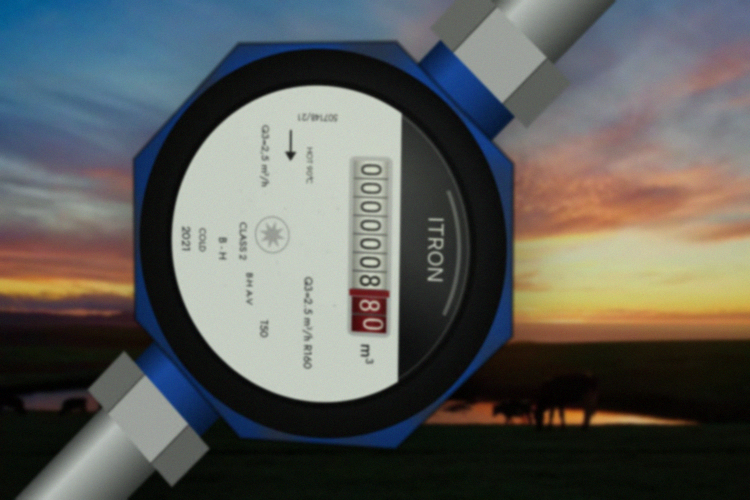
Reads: 8.80 (m³)
